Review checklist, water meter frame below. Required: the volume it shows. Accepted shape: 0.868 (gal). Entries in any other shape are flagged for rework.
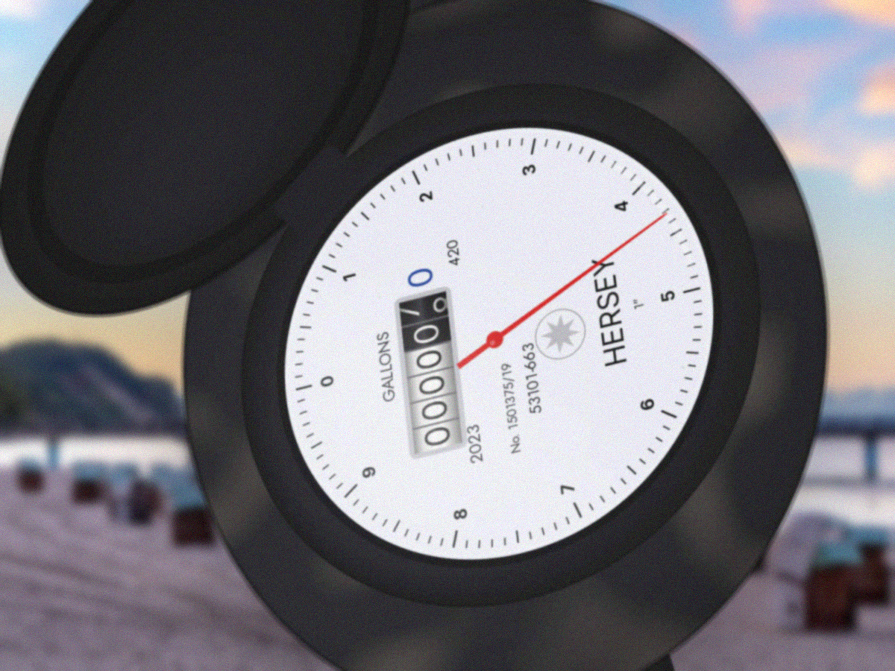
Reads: 74.3 (gal)
